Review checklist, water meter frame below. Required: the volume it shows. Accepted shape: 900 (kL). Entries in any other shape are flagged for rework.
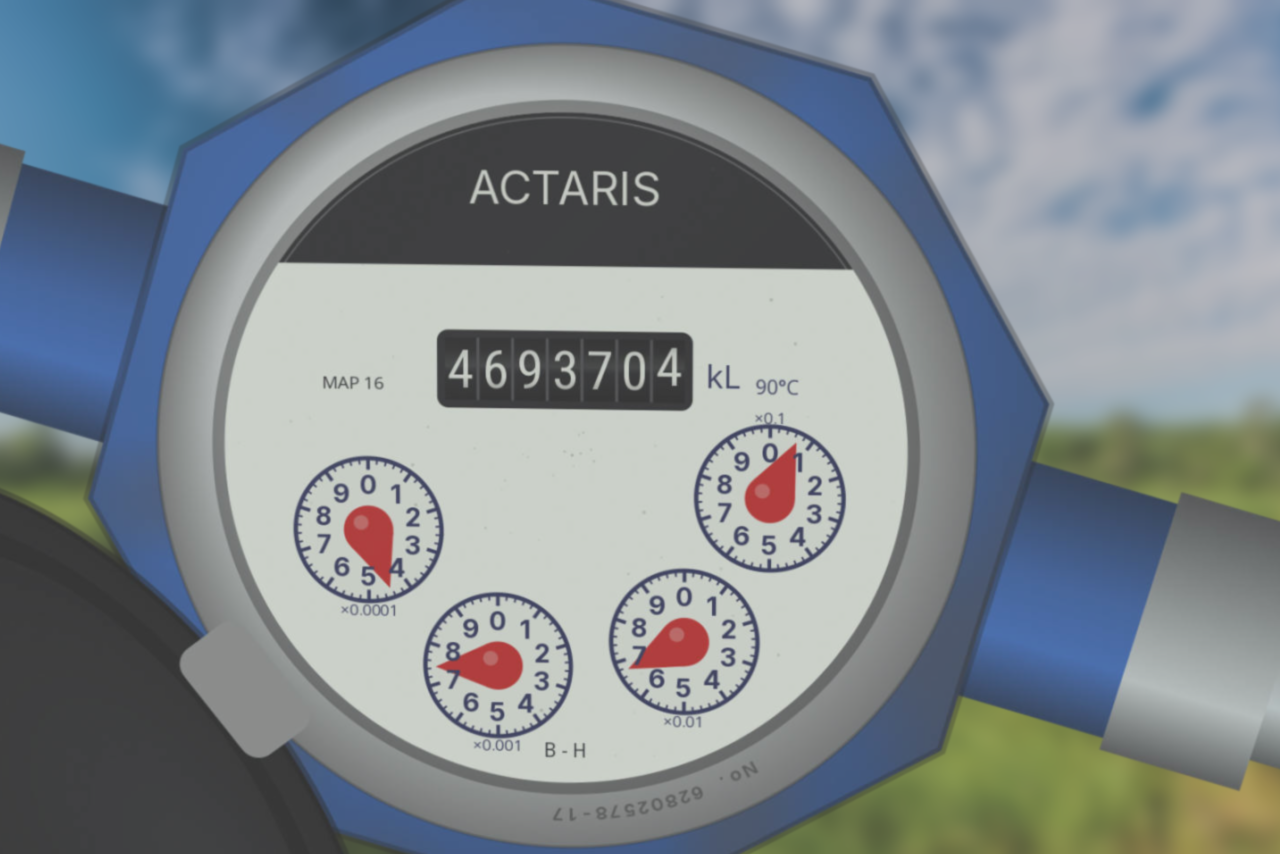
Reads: 4693704.0674 (kL)
